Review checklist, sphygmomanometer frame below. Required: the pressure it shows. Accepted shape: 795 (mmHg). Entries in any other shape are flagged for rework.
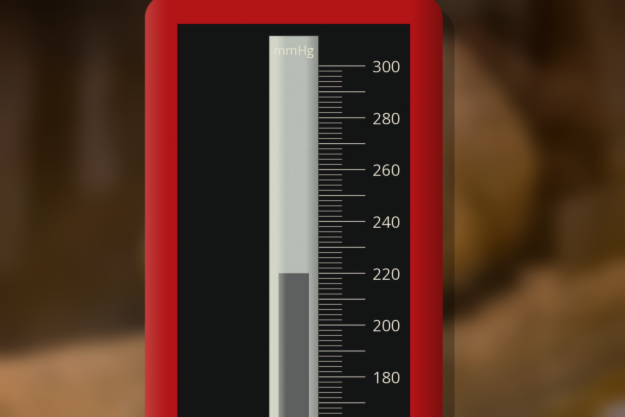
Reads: 220 (mmHg)
